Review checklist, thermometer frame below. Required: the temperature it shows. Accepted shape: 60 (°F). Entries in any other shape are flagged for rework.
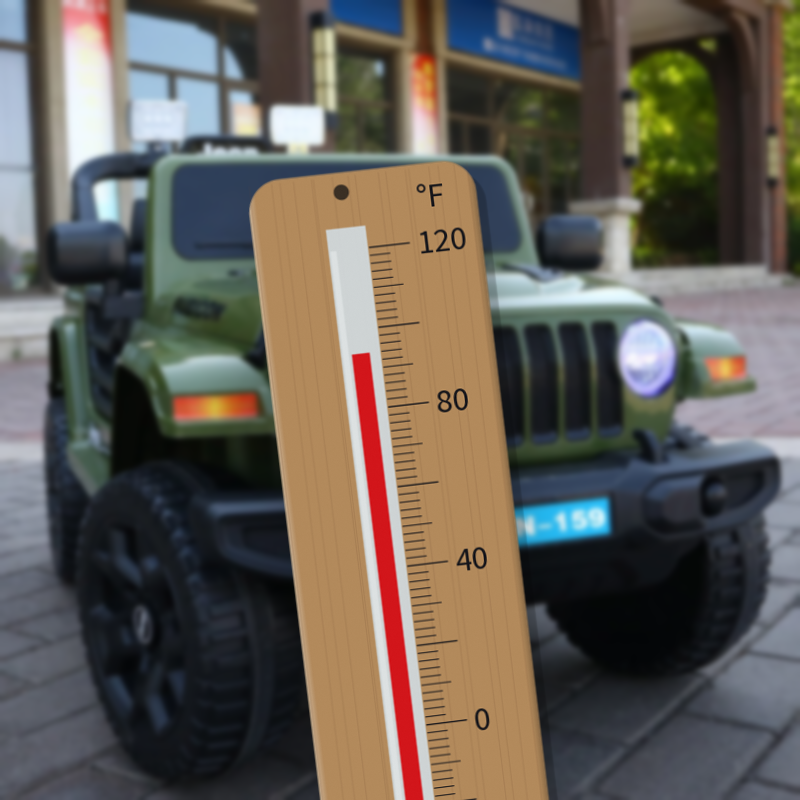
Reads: 94 (°F)
